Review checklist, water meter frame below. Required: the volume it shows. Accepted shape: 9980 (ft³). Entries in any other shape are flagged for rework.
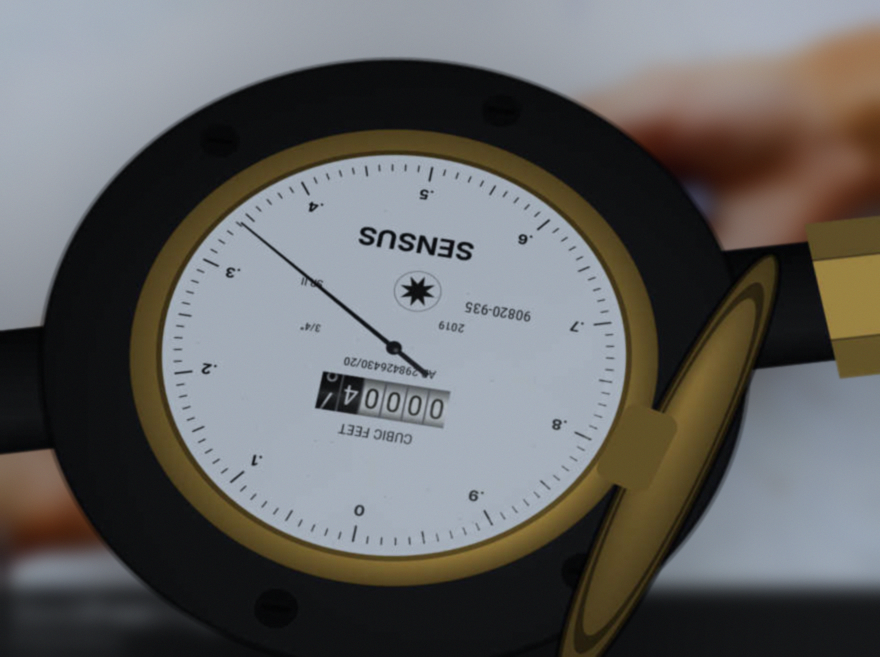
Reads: 47.34 (ft³)
